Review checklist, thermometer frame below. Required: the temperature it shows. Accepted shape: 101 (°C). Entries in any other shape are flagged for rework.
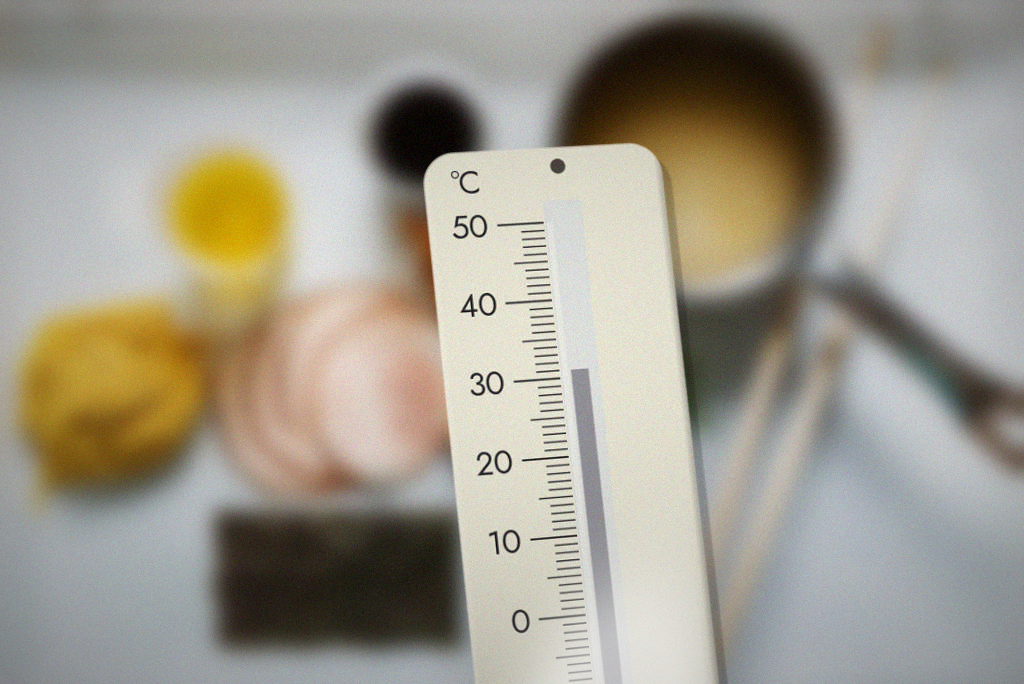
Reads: 31 (°C)
